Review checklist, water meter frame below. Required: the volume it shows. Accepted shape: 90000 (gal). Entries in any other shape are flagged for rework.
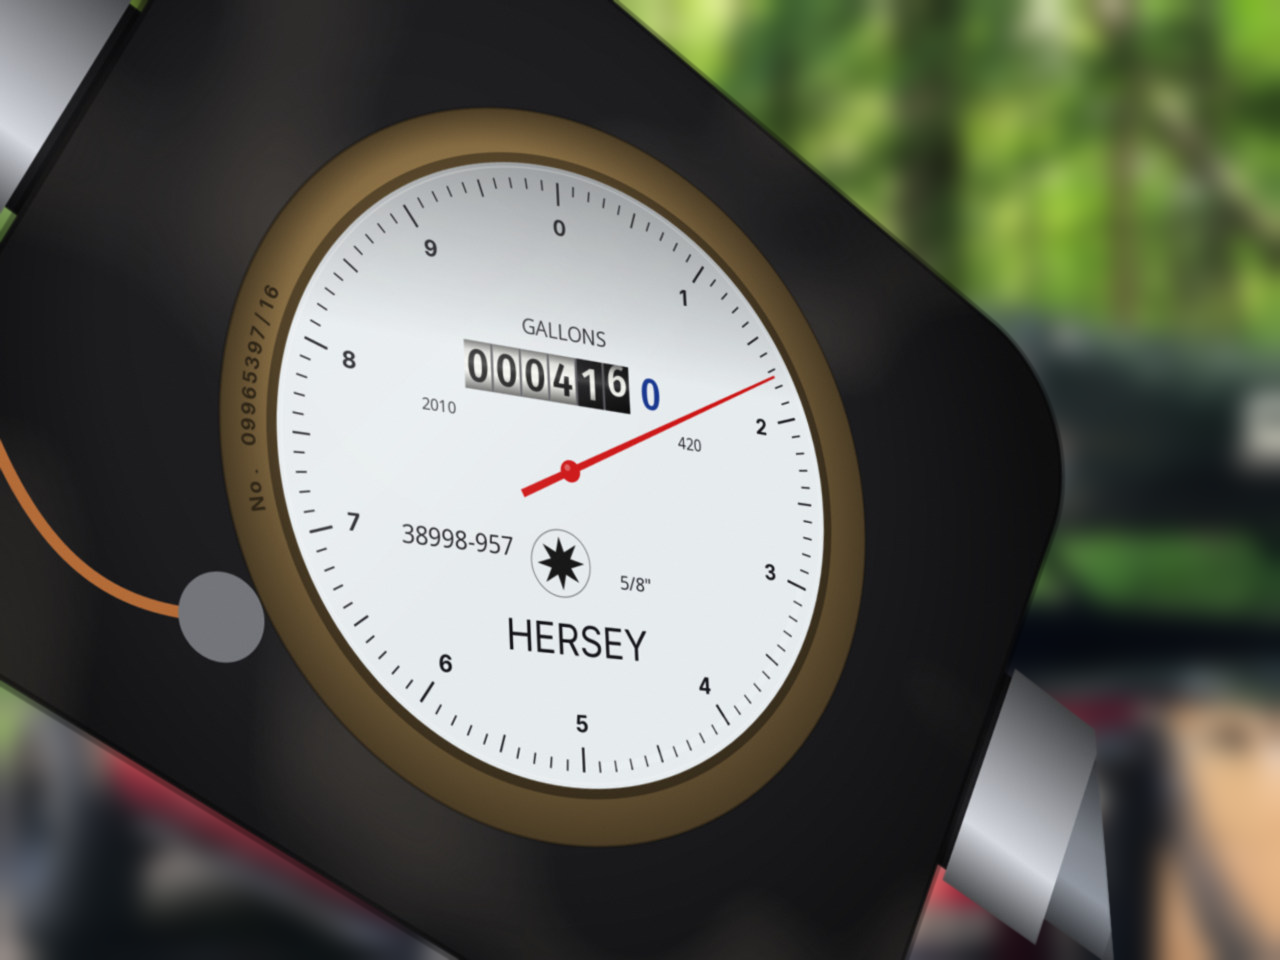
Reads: 4161.7 (gal)
